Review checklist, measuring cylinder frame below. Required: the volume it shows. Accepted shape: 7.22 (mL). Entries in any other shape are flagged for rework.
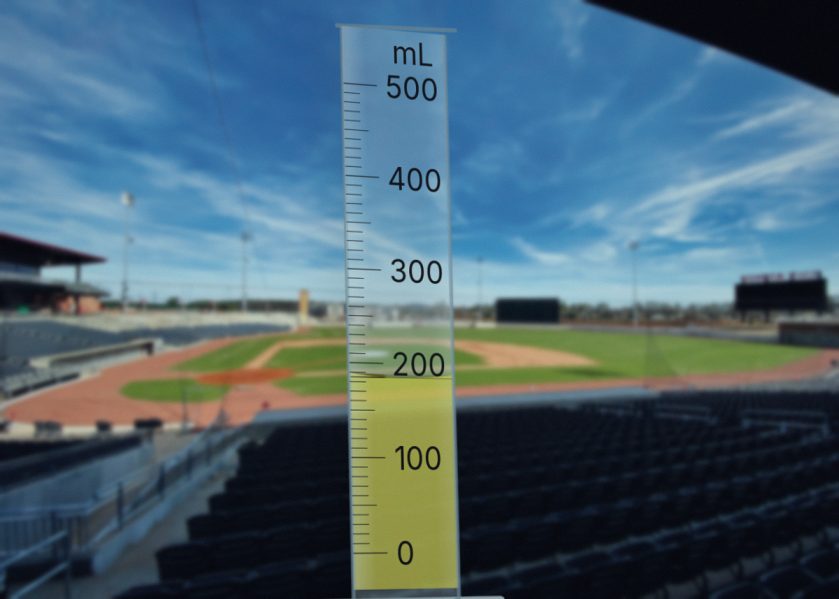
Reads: 185 (mL)
